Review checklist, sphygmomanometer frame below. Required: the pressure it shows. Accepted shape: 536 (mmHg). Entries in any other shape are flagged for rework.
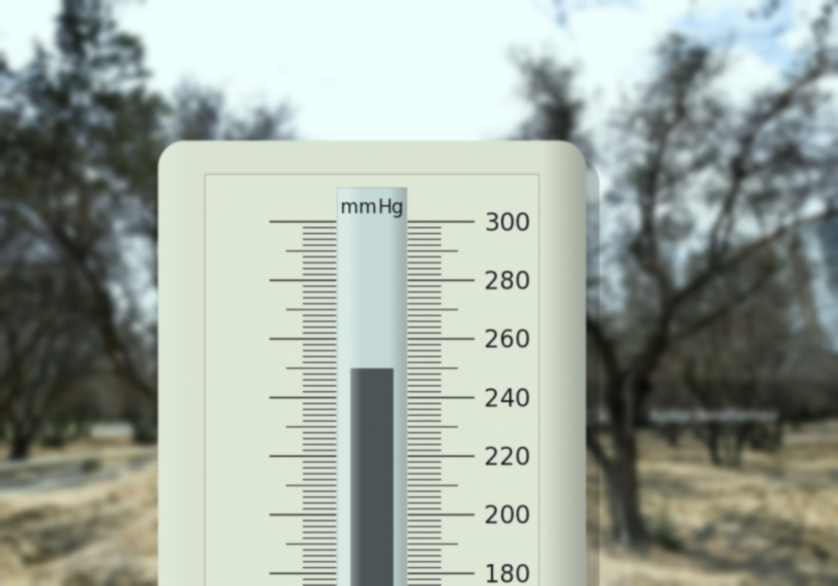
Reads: 250 (mmHg)
